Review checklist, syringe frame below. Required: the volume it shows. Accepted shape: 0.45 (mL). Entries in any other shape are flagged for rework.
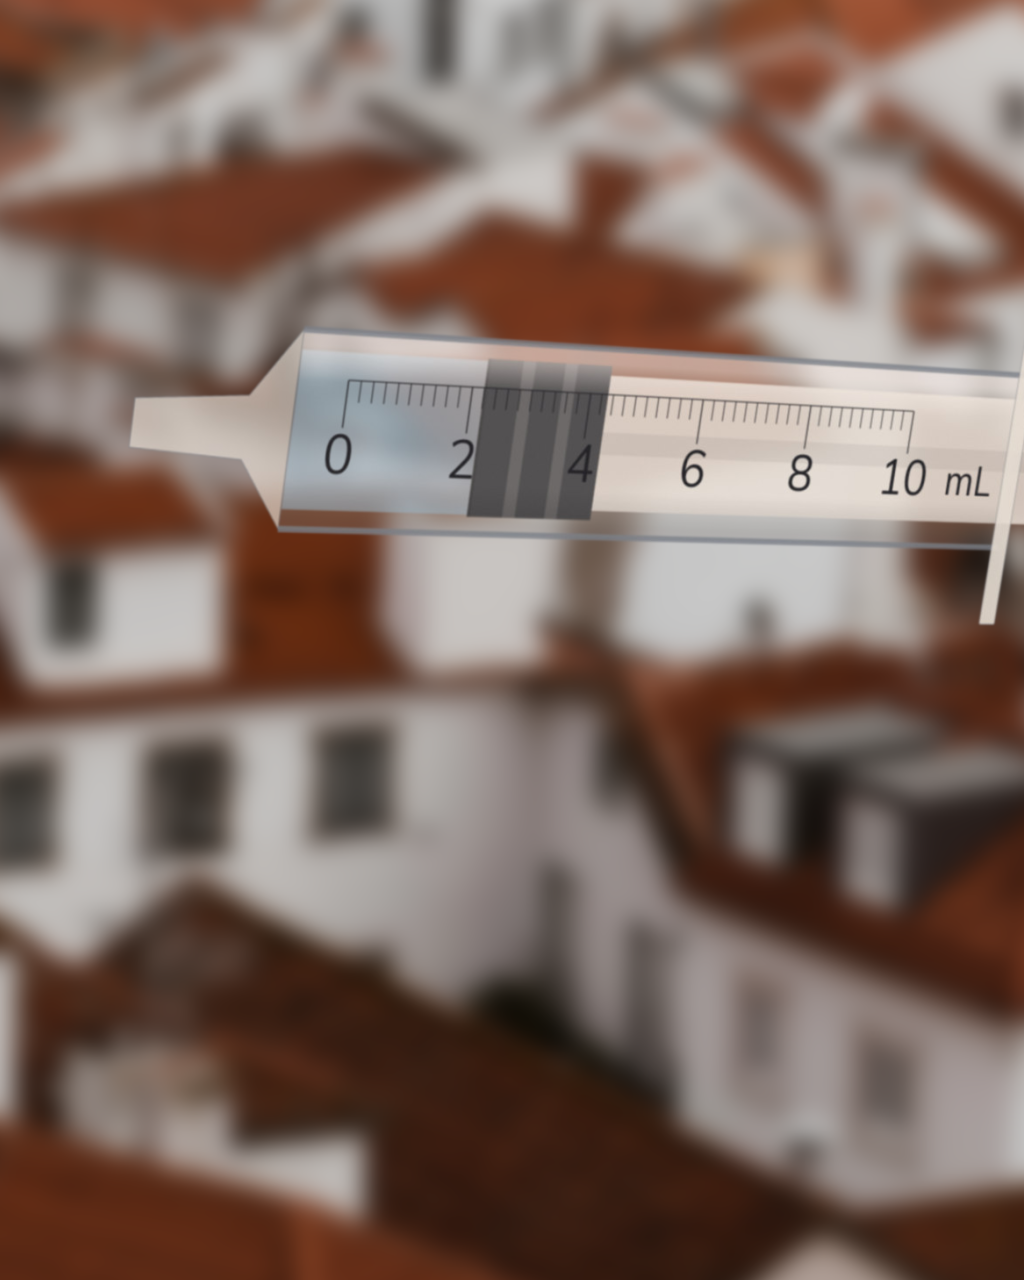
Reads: 2.2 (mL)
